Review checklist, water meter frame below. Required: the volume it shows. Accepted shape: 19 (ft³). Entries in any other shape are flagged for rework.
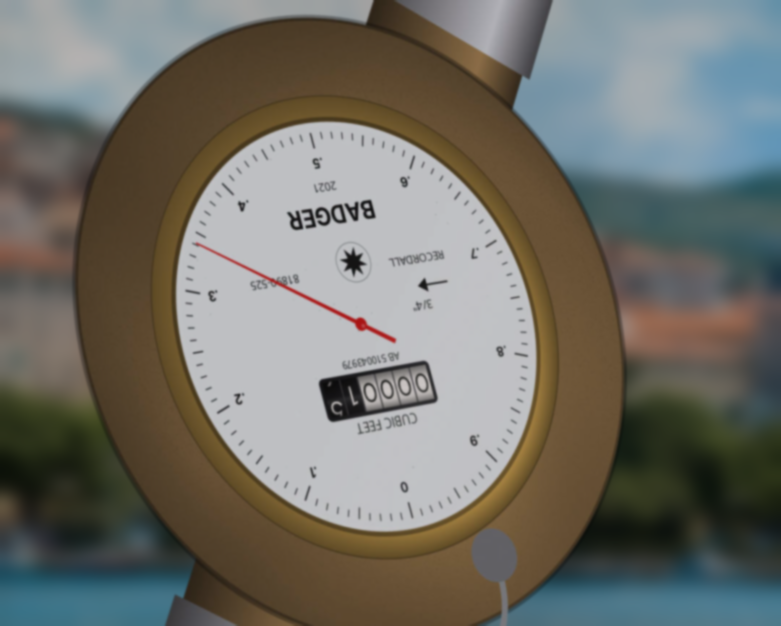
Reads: 15.34 (ft³)
